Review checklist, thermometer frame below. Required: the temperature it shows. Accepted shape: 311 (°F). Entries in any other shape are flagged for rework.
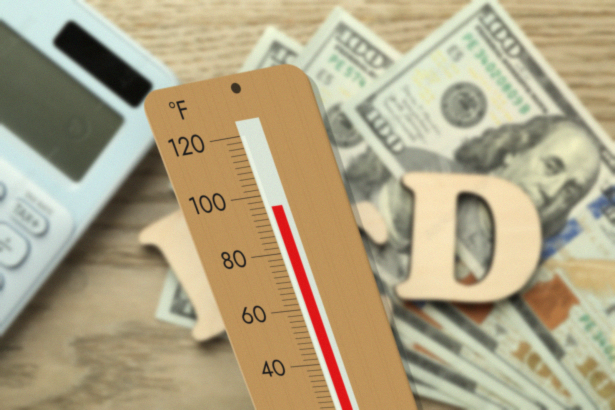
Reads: 96 (°F)
